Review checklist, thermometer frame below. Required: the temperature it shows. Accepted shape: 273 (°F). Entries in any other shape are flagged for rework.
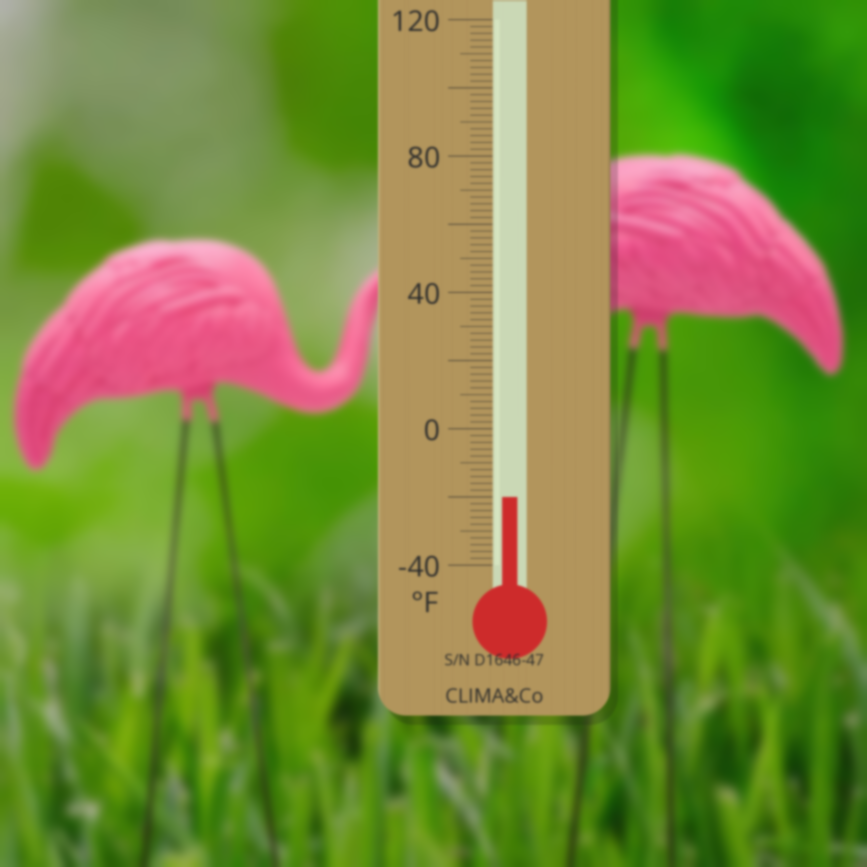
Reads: -20 (°F)
